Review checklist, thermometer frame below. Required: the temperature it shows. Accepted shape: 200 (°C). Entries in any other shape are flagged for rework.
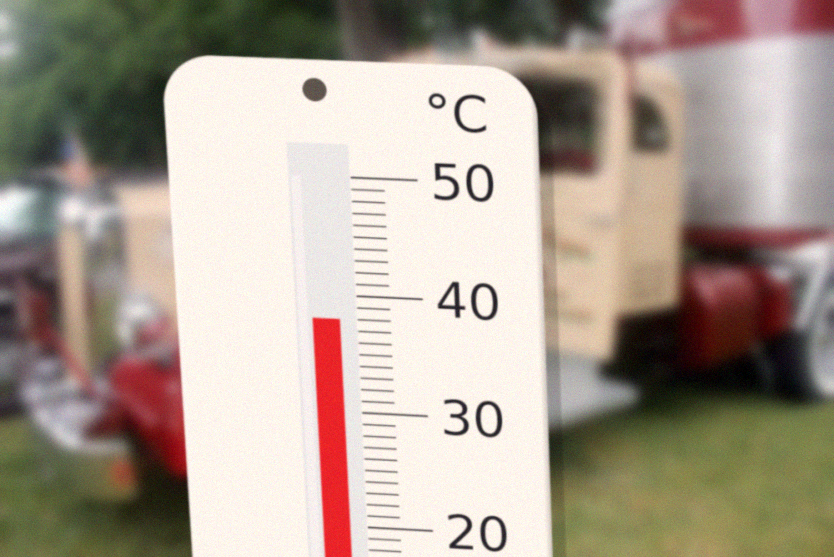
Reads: 38 (°C)
